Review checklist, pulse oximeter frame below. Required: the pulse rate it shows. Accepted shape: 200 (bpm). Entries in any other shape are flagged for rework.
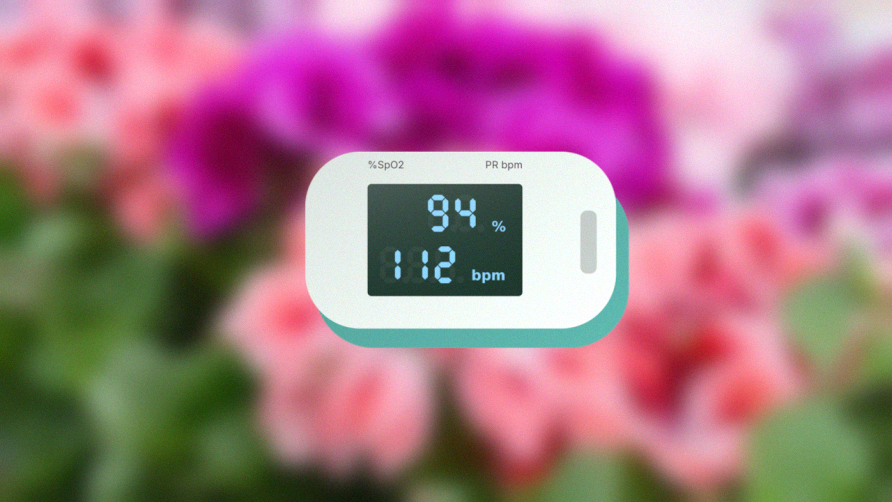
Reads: 112 (bpm)
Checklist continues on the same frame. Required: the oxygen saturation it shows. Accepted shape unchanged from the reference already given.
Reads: 94 (%)
